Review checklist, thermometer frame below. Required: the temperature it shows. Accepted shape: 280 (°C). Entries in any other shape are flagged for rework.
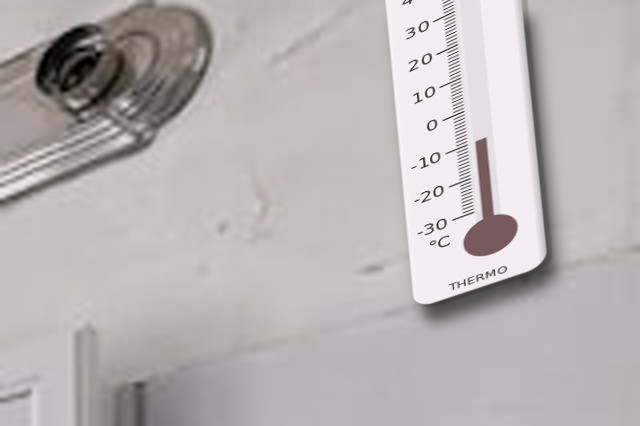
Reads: -10 (°C)
